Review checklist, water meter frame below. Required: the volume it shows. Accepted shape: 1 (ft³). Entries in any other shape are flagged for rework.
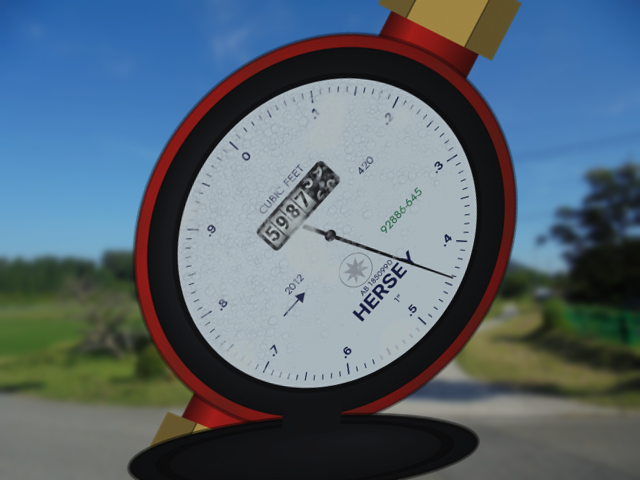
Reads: 598759.44 (ft³)
